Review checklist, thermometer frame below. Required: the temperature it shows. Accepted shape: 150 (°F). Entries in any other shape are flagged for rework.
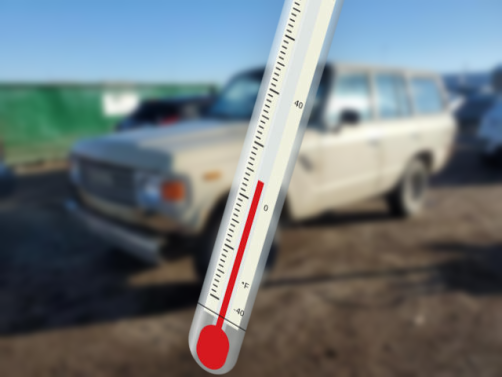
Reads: 8 (°F)
